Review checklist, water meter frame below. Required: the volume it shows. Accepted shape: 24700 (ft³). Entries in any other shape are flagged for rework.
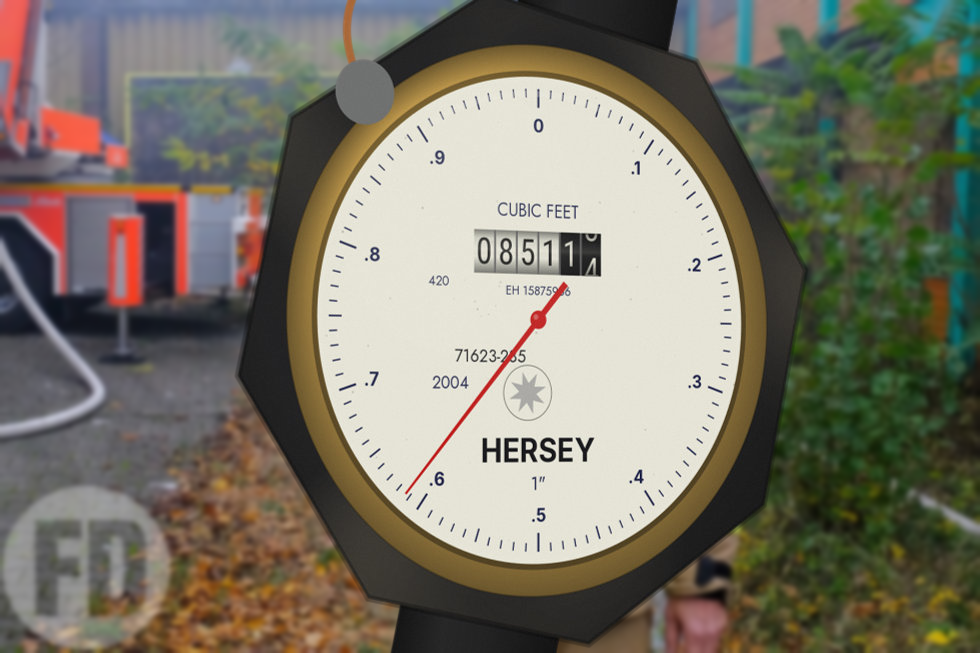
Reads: 85113.61 (ft³)
